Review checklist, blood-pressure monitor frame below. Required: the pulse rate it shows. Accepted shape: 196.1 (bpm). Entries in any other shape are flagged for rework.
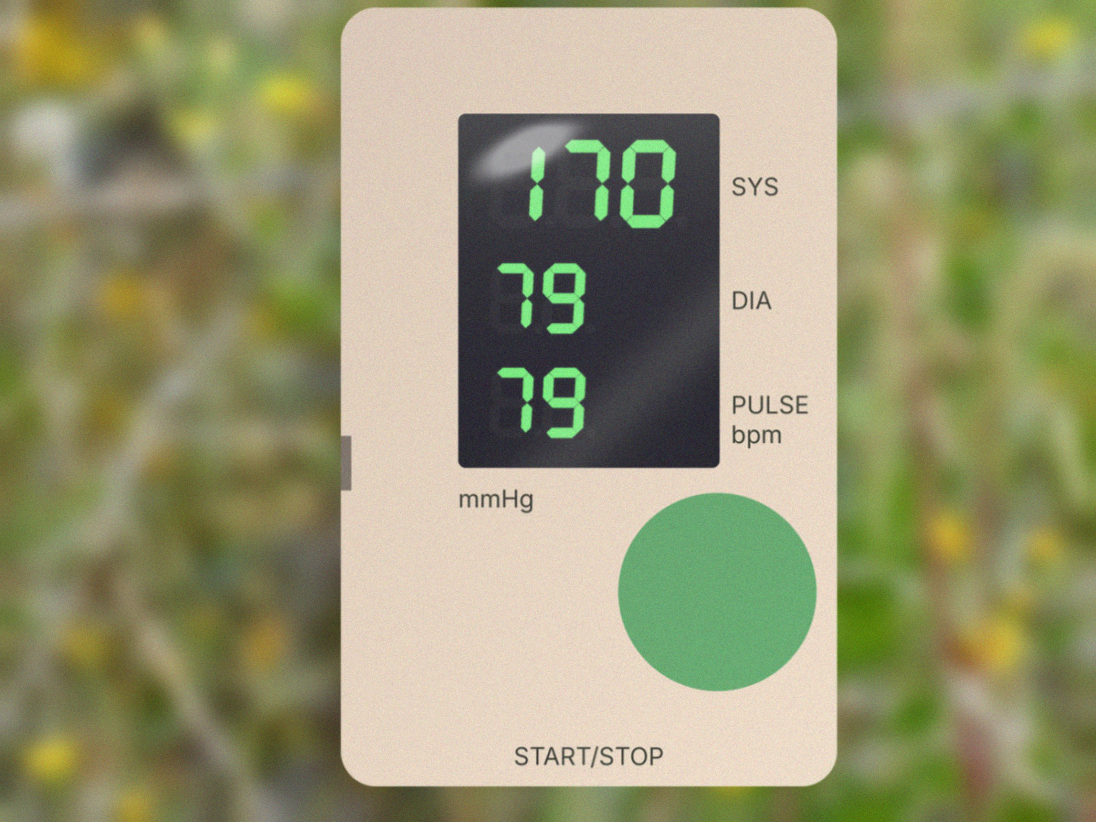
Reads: 79 (bpm)
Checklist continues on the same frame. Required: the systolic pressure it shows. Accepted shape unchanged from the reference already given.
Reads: 170 (mmHg)
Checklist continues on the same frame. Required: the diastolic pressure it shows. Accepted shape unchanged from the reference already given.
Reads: 79 (mmHg)
